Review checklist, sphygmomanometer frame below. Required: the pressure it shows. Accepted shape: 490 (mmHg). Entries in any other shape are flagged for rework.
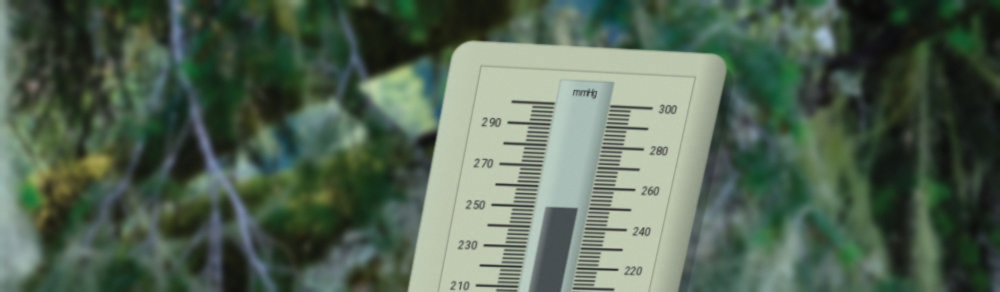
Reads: 250 (mmHg)
